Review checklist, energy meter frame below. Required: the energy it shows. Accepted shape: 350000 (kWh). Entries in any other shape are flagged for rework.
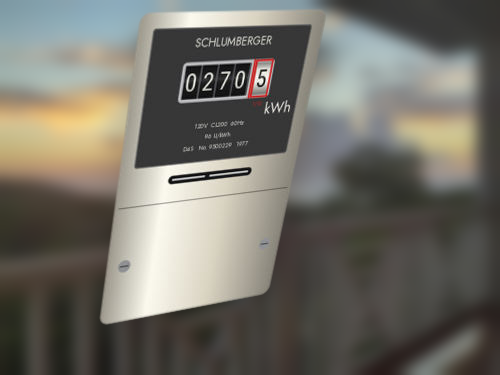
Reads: 270.5 (kWh)
